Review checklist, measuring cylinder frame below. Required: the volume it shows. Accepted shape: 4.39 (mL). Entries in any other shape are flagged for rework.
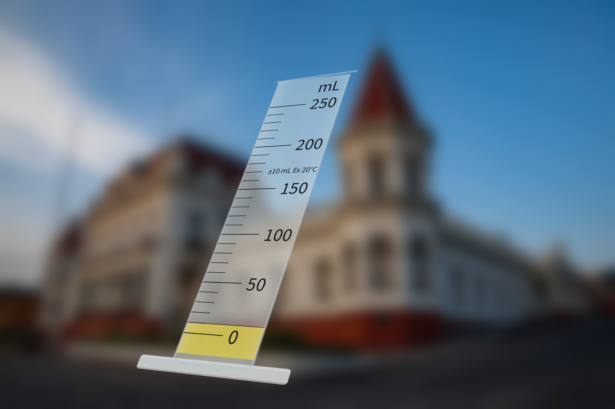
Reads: 10 (mL)
